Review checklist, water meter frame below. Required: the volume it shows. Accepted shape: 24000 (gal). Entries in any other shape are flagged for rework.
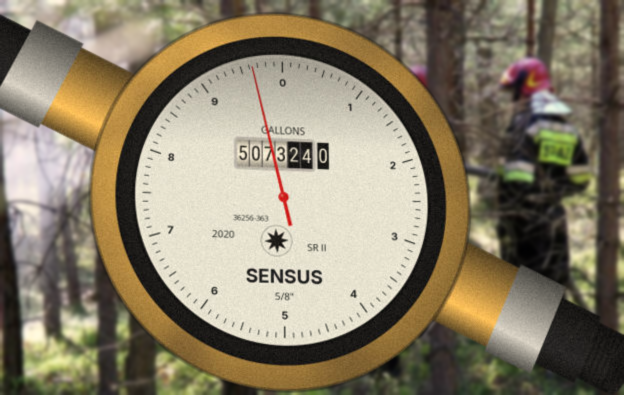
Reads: 5073239.6 (gal)
